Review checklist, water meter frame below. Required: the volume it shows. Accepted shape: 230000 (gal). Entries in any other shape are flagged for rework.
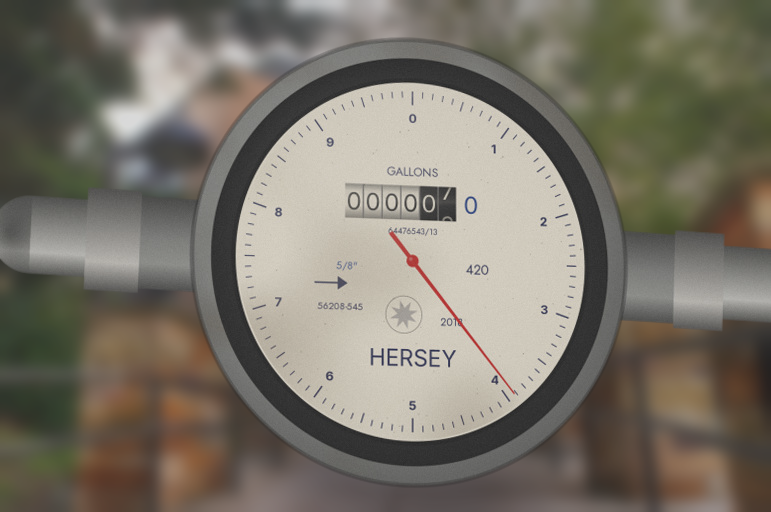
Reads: 73.9 (gal)
